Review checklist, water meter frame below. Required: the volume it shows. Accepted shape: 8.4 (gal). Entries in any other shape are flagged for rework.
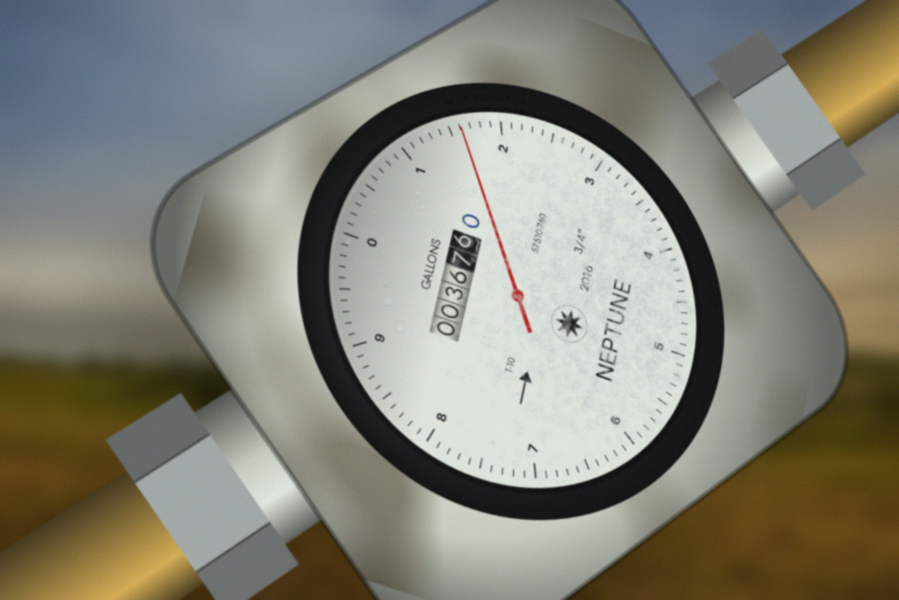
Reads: 36761.6 (gal)
